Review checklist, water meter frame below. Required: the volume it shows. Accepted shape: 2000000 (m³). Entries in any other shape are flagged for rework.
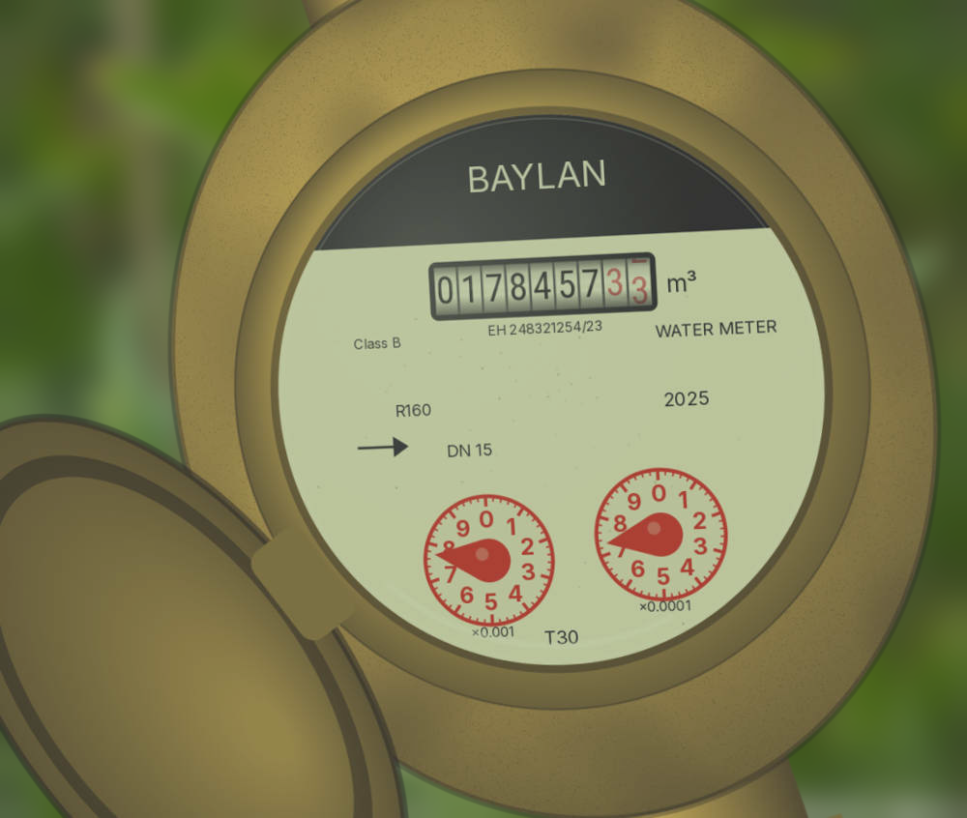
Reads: 178457.3277 (m³)
